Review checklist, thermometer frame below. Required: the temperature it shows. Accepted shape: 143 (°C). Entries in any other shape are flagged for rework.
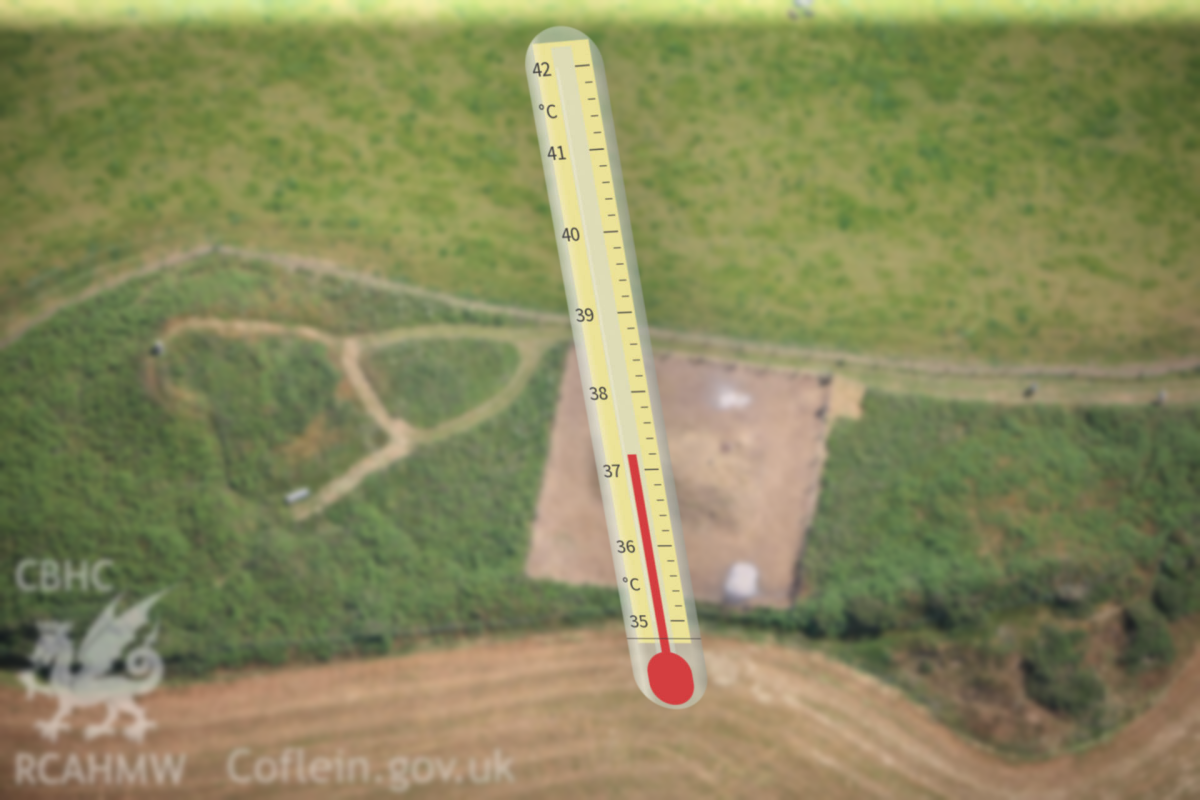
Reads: 37.2 (°C)
